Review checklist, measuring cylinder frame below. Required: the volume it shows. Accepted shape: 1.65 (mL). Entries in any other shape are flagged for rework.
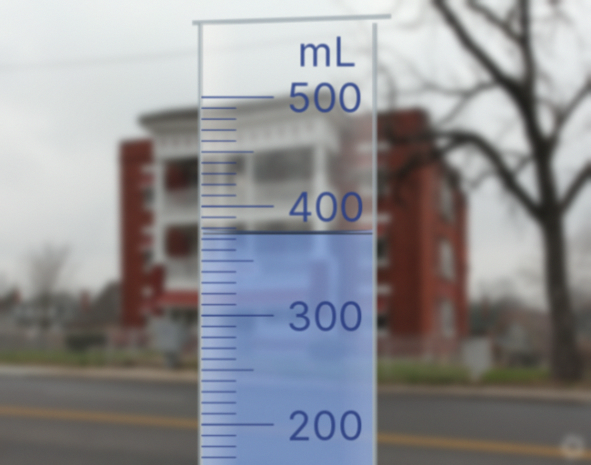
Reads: 375 (mL)
